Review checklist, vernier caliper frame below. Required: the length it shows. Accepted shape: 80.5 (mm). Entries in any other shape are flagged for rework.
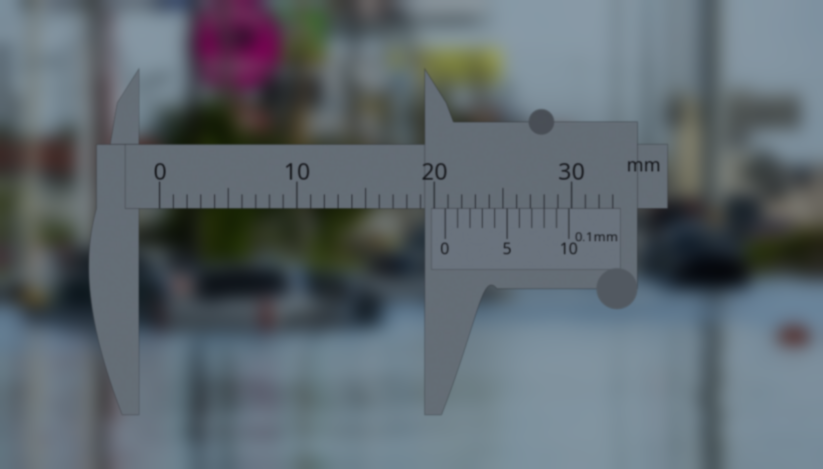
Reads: 20.8 (mm)
